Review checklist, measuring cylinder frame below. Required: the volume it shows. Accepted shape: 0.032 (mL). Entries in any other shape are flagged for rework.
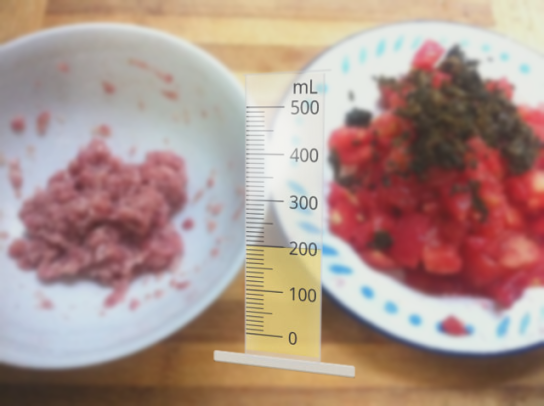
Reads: 200 (mL)
